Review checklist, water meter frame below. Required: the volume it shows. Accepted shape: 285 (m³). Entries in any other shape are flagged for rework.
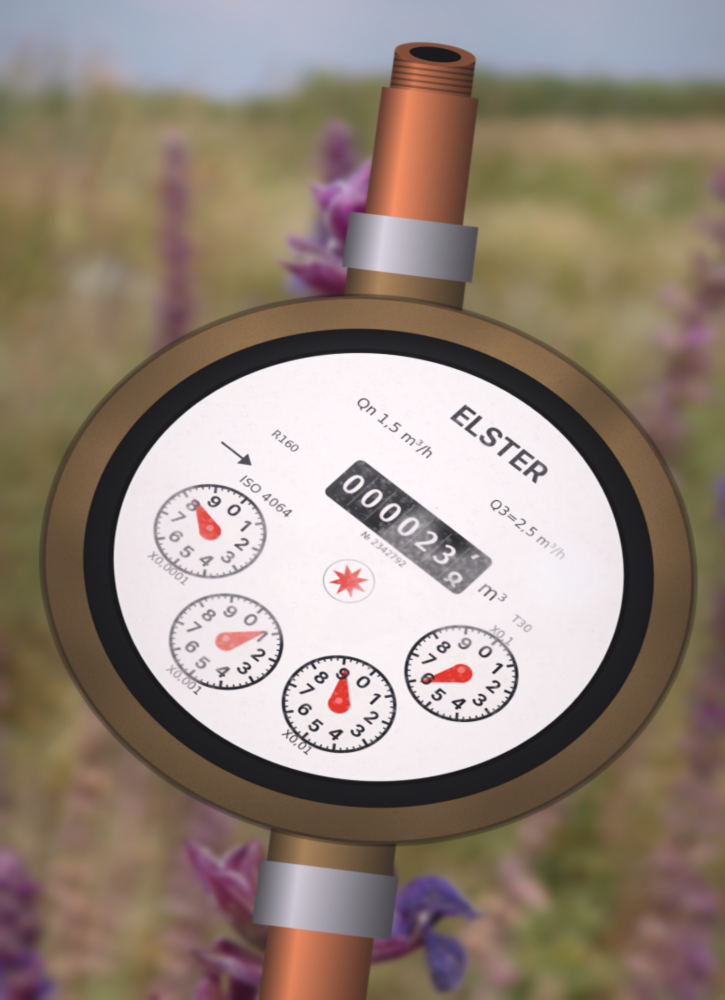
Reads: 237.5908 (m³)
